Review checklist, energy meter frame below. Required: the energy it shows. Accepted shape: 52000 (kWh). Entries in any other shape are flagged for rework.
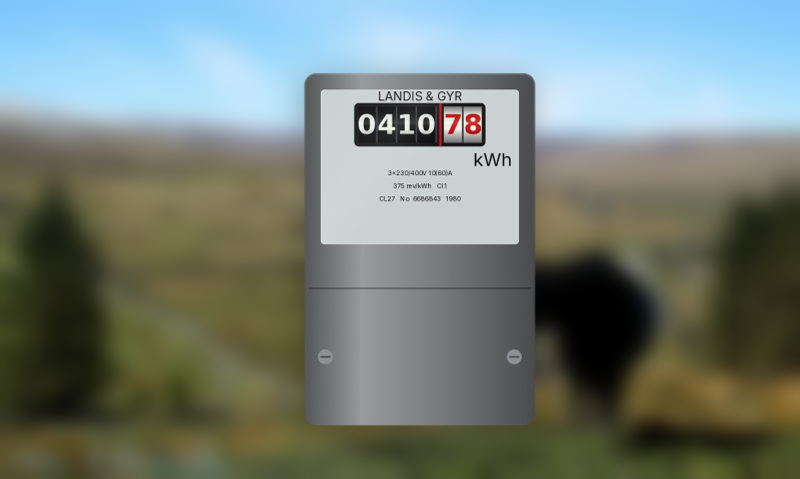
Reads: 410.78 (kWh)
